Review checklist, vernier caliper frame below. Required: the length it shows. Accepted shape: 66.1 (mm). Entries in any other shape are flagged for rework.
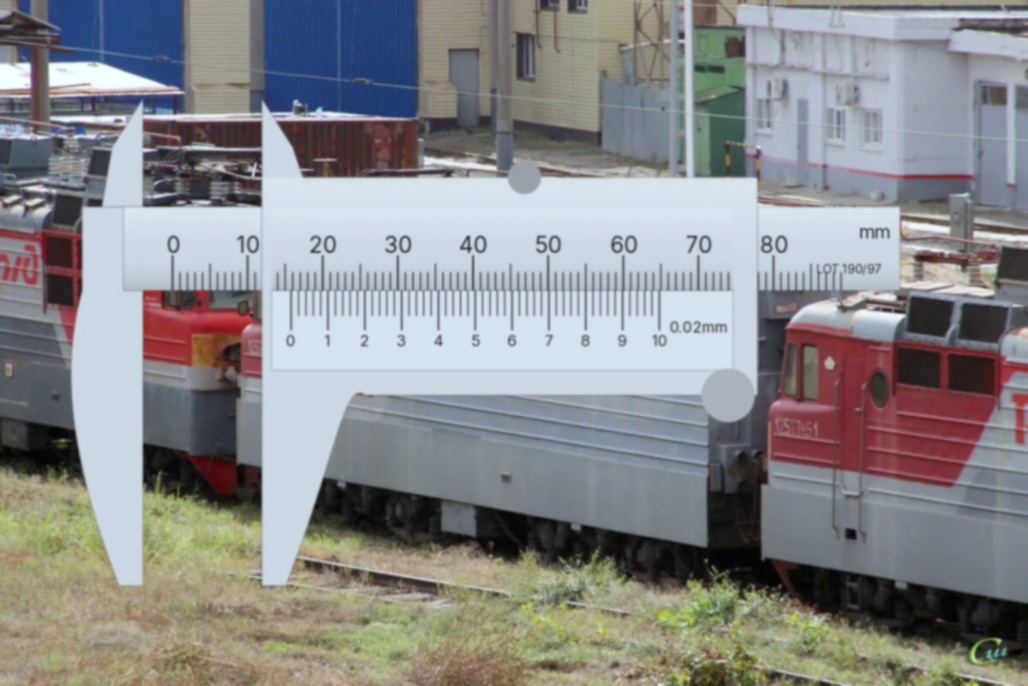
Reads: 15.8 (mm)
